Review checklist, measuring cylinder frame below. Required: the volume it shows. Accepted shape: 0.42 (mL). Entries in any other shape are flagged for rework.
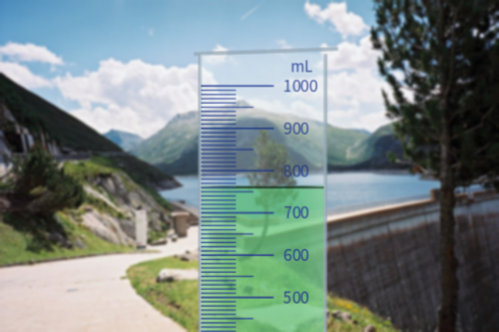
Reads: 760 (mL)
